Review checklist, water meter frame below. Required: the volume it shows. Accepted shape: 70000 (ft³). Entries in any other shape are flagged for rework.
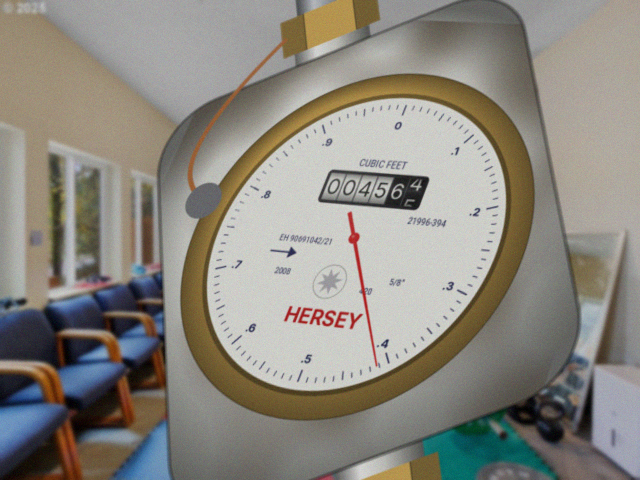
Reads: 4564.41 (ft³)
